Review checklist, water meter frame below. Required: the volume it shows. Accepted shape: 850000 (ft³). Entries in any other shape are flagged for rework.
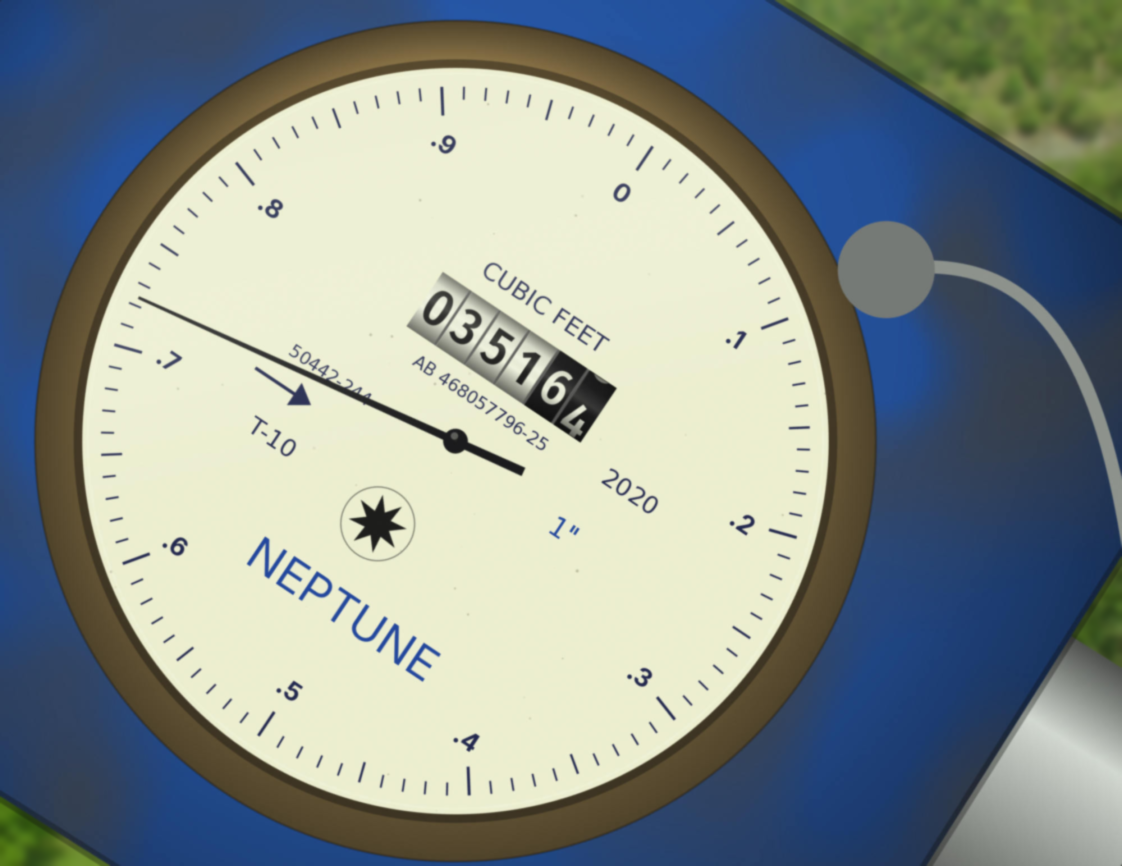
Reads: 35163.72 (ft³)
